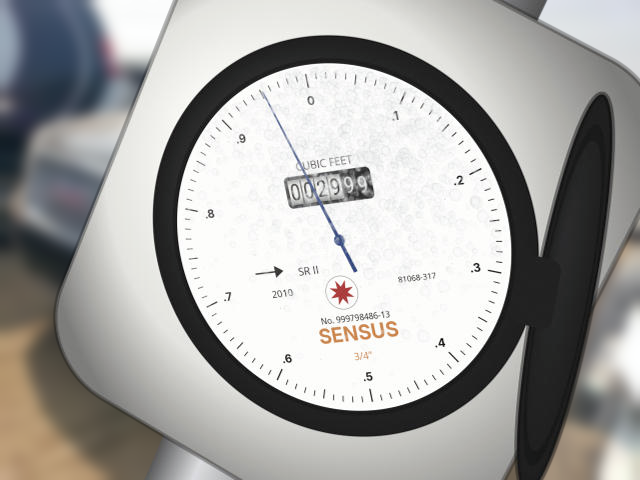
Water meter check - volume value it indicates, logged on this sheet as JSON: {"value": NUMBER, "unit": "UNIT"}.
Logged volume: {"value": 2998.95, "unit": "ft³"}
